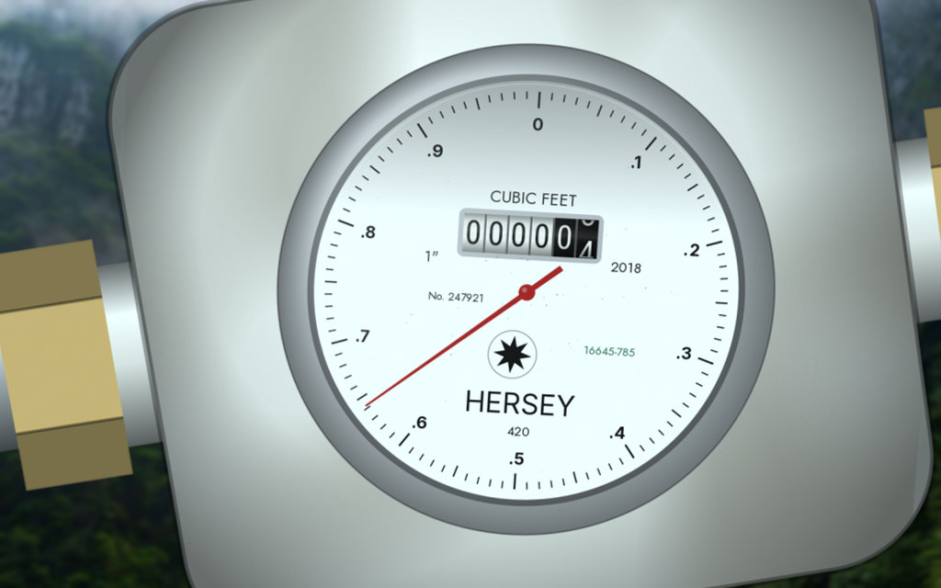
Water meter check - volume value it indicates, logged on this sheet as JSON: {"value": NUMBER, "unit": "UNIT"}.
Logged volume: {"value": 3.64, "unit": "ft³"}
